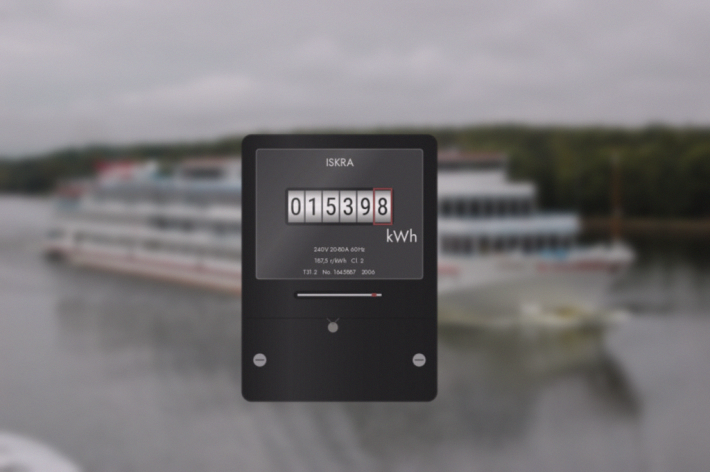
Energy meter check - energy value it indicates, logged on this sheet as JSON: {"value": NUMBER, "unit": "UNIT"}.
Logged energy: {"value": 1539.8, "unit": "kWh"}
